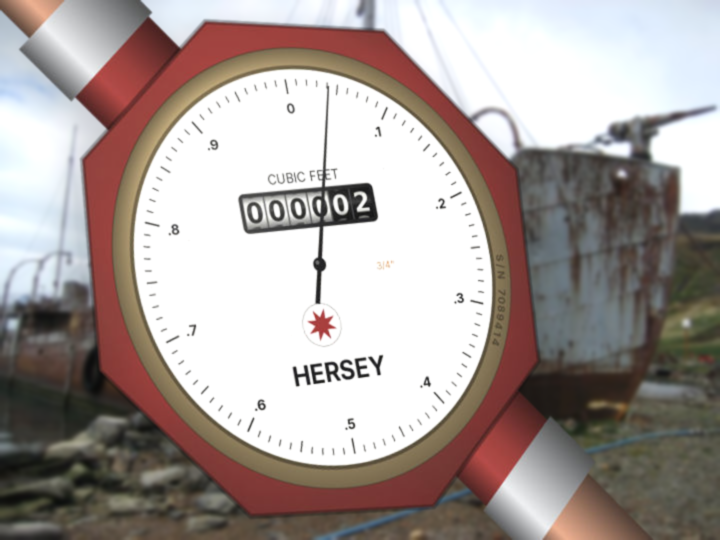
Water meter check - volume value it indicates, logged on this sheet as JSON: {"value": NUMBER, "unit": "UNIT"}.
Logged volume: {"value": 2.04, "unit": "ft³"}
